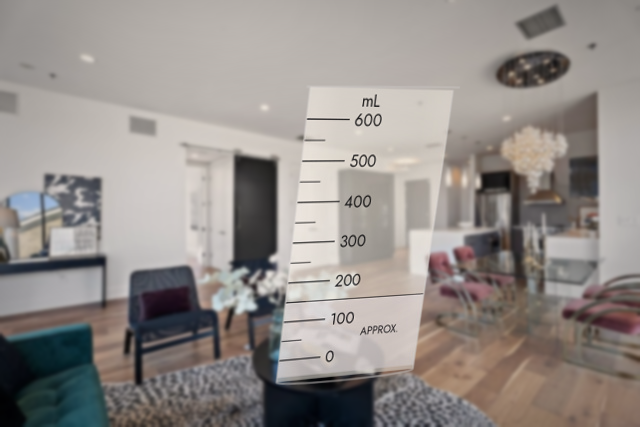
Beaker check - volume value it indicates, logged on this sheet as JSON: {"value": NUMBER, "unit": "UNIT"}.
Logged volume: {"value": 150, "unit": "mL"}
